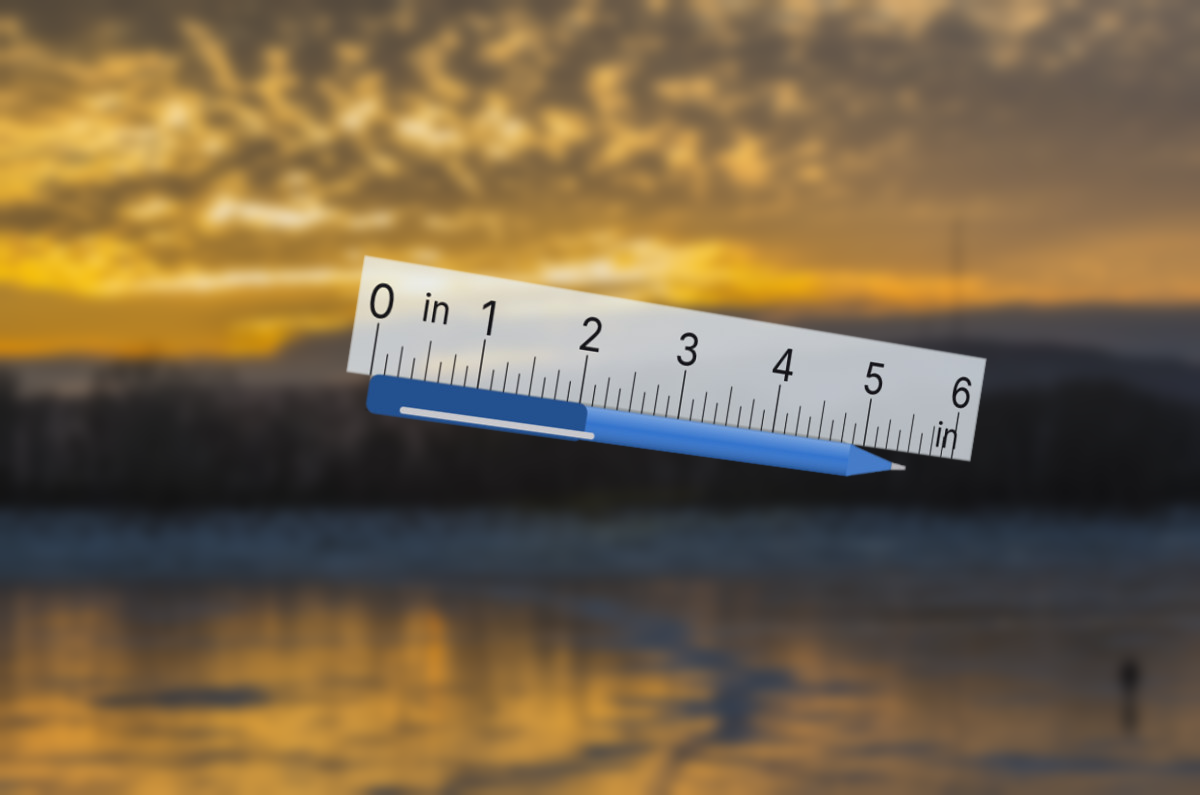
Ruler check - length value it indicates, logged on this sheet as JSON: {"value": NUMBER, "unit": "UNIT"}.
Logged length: {"value": 5.5, "unit": "in"}
